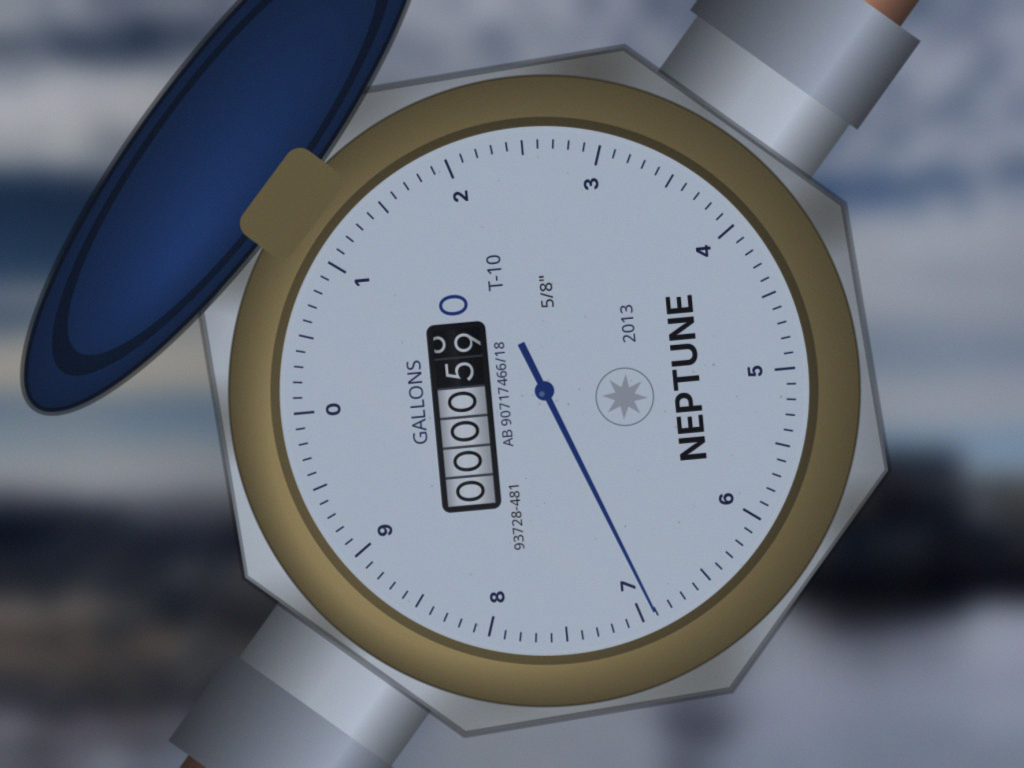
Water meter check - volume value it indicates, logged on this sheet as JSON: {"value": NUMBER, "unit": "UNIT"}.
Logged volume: {"value": 586.9, "unit": "gal"}
